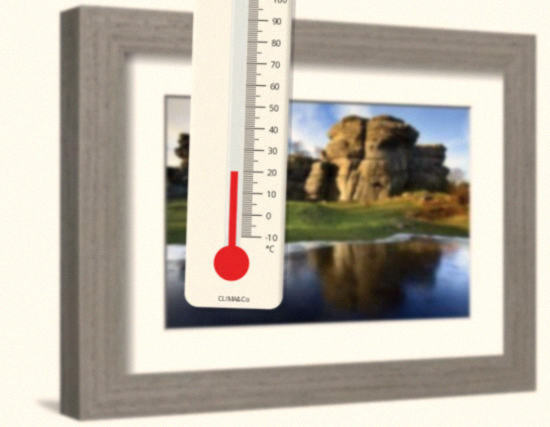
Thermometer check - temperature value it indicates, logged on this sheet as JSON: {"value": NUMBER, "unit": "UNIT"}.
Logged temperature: {"value": 20, "unit": "°C"}
